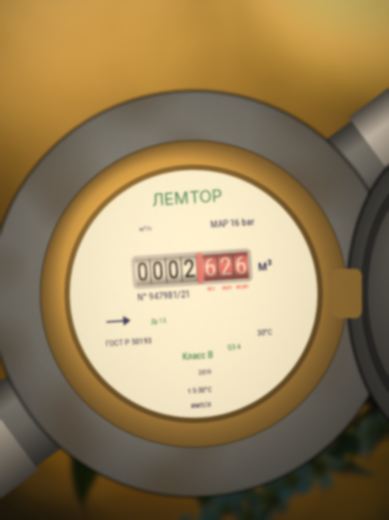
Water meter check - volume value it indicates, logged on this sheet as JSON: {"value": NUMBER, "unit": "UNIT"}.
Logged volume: {"value": 2.626, "unit": "m³"}
